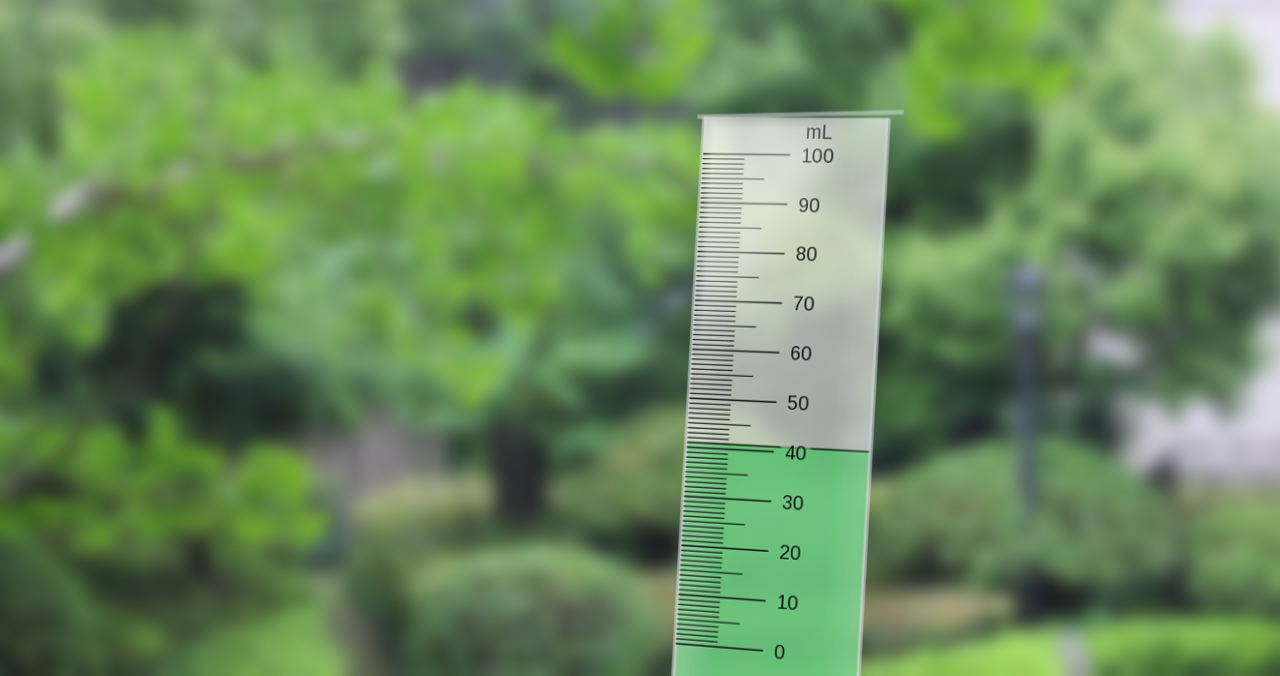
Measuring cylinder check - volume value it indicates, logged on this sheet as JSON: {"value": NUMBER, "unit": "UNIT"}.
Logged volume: {"value": 41, "unit": "mL"}
